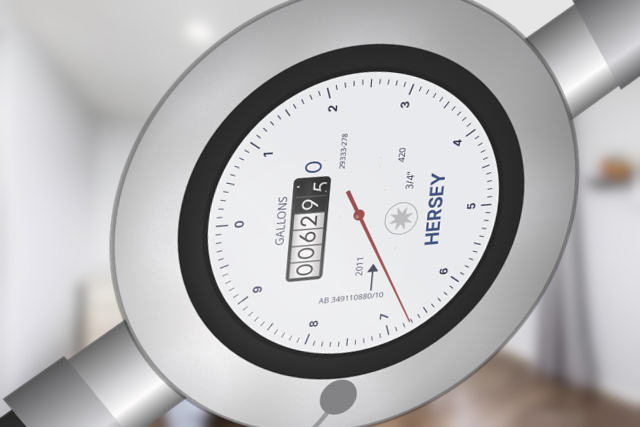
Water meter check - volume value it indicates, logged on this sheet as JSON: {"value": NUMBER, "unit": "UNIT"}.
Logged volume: {"value": 62946.7, "unit": "gal"}
